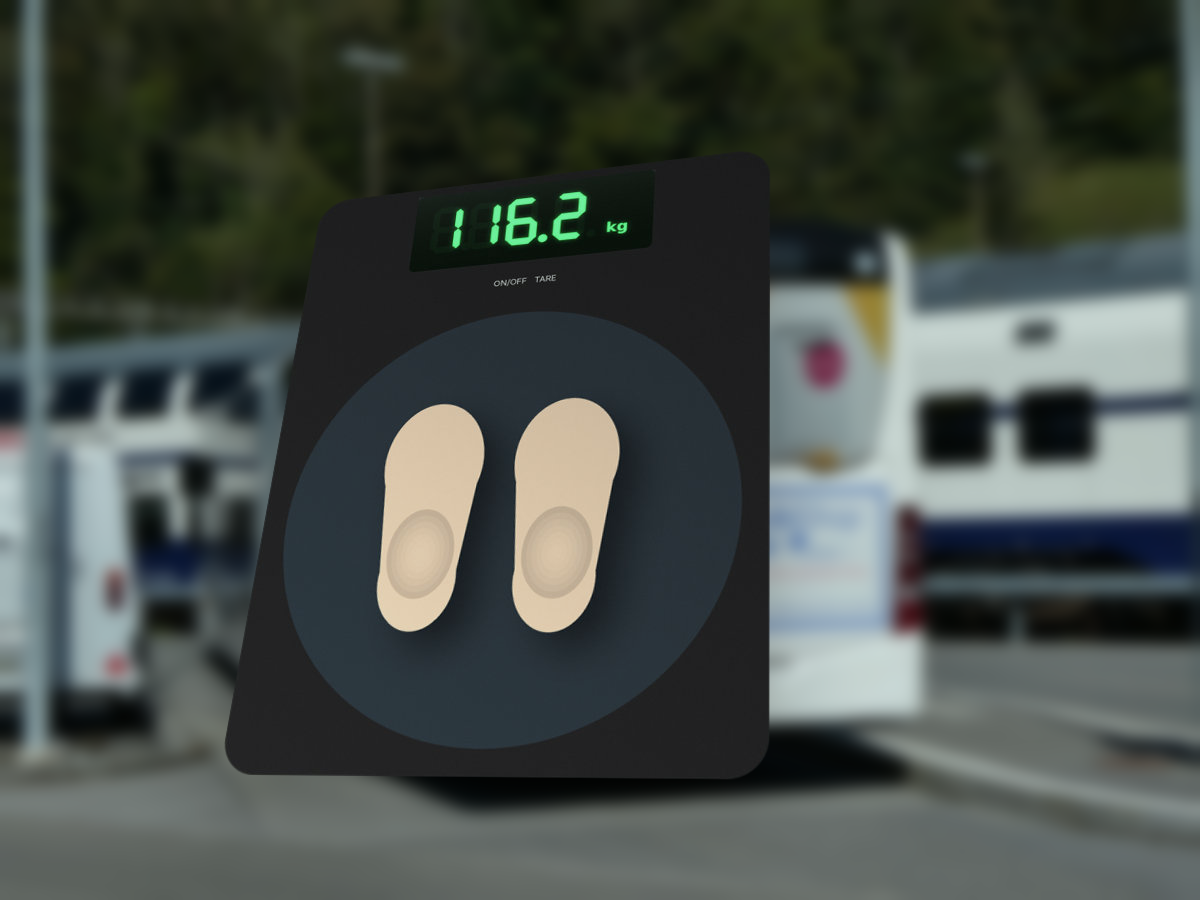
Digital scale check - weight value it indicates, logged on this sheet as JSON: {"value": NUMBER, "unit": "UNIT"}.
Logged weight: {"value": 116.2, "unit": "kg"}
